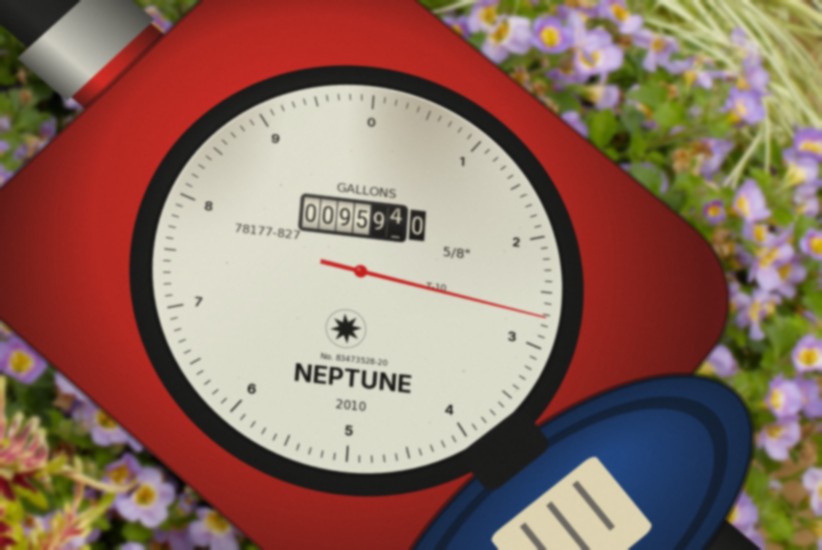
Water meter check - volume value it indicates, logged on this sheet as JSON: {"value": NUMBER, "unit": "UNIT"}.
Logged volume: {"value": 95942.7, "unit": "gal"}
